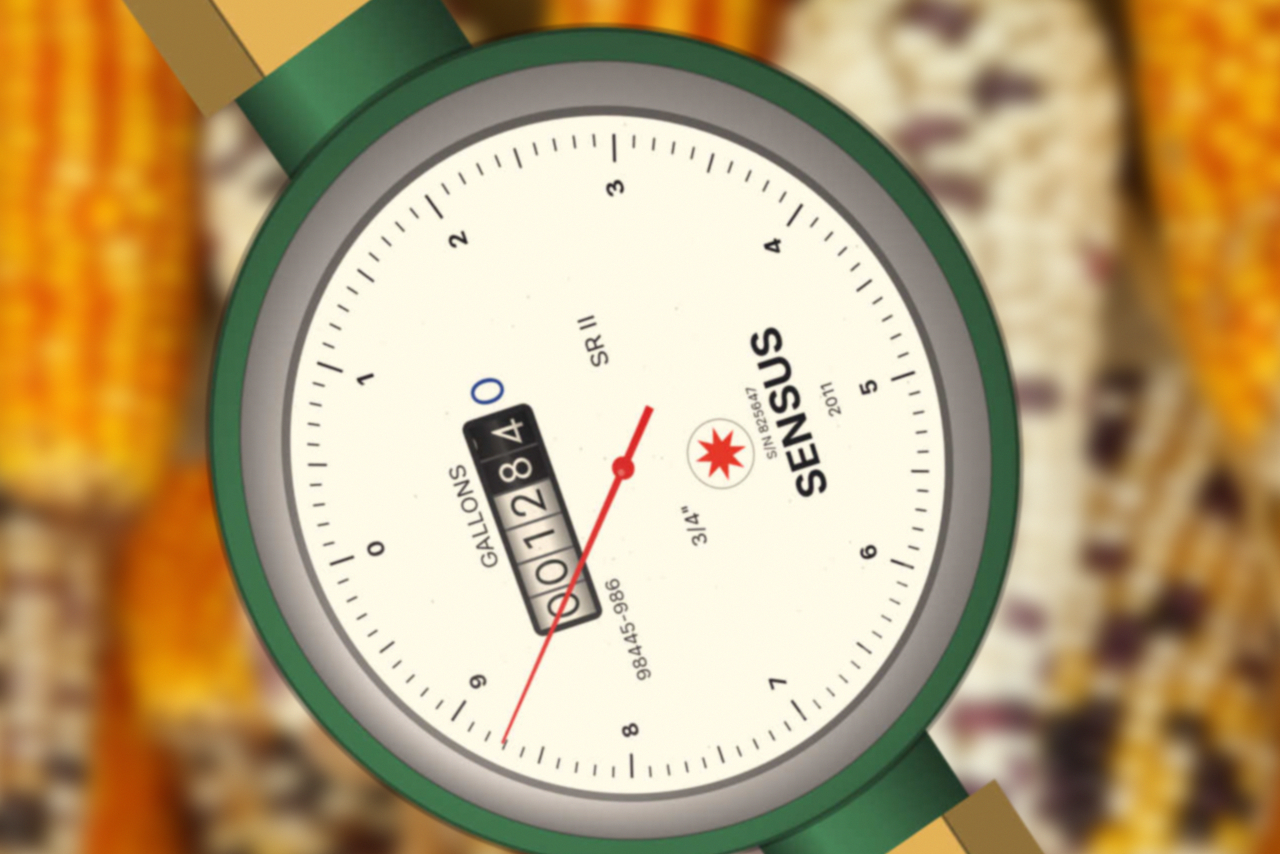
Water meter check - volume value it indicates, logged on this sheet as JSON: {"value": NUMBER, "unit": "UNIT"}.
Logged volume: {"value": 12838.7, "unit": "gal"}
